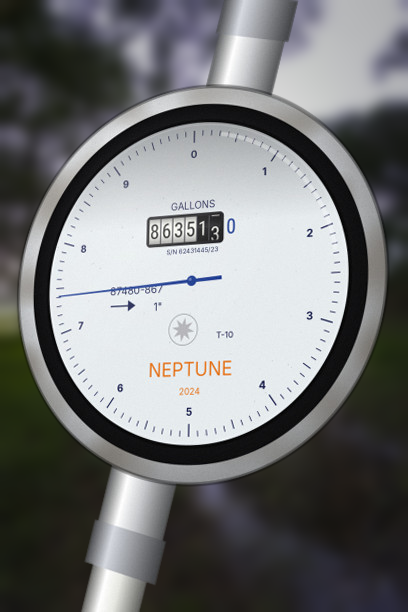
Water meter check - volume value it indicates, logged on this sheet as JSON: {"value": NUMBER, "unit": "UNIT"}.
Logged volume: {"value": 8635127.4, "unit": "gal"}
